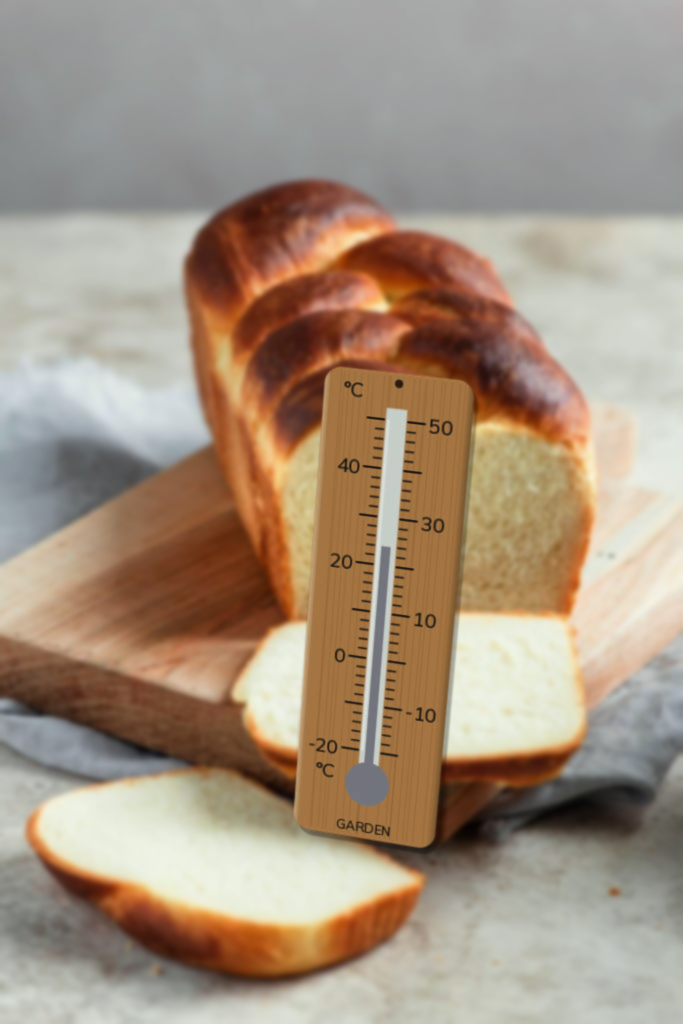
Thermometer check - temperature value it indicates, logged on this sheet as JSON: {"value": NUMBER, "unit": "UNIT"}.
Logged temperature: {"value": 24, "unit": "°C"}
